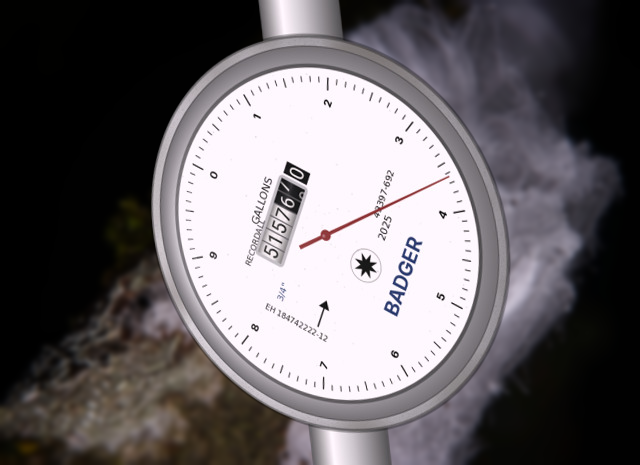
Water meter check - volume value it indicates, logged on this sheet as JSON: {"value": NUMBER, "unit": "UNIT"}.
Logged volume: {"value": 5157673.6, "unit": "gal"}
